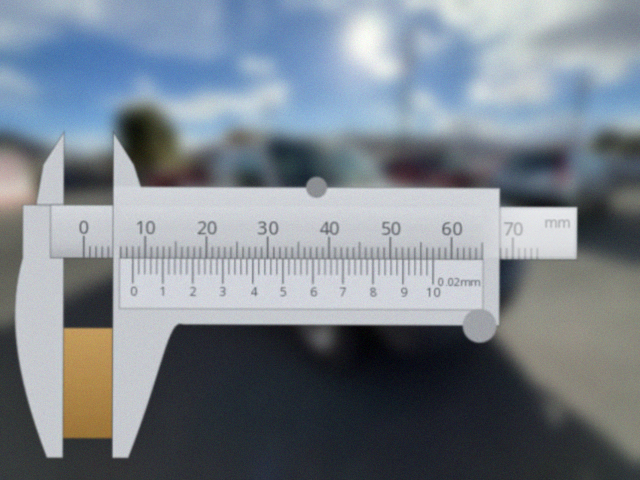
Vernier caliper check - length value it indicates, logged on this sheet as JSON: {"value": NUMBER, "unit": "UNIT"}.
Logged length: {"value": 8.0, "unit": "mm"}
